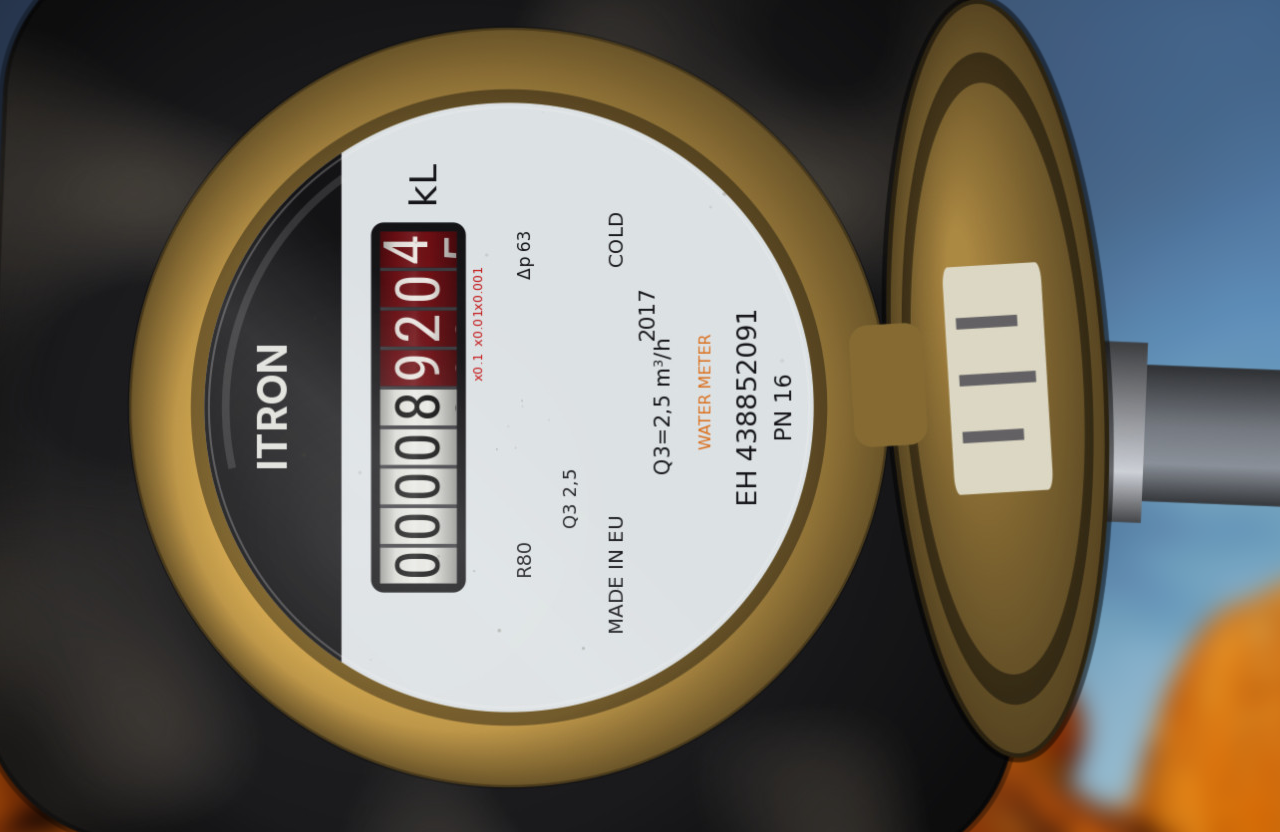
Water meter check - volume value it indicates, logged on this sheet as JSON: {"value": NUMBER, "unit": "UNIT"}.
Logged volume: {"value": 8.9204, "unit": "kL"}
